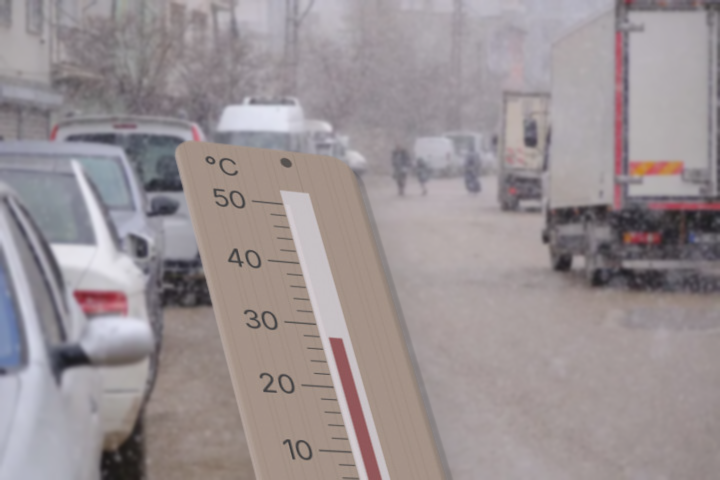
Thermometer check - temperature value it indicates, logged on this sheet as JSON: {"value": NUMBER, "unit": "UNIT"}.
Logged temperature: {"value": 28, "unit": "°C"}
